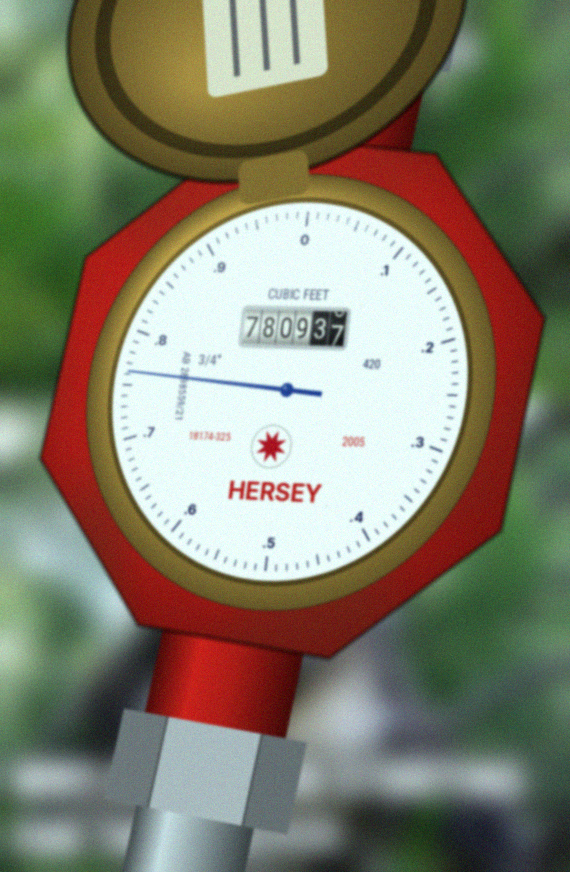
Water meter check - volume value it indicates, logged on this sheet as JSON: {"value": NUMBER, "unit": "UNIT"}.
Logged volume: {"value": 780936.76, "unit": "ft³"}
